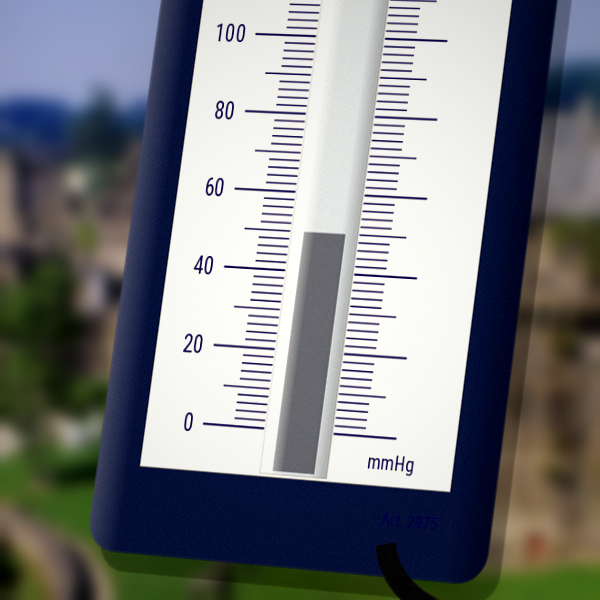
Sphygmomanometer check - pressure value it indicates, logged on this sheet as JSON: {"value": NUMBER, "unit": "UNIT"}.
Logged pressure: {"value": 50, "unit": "mmHg"}
